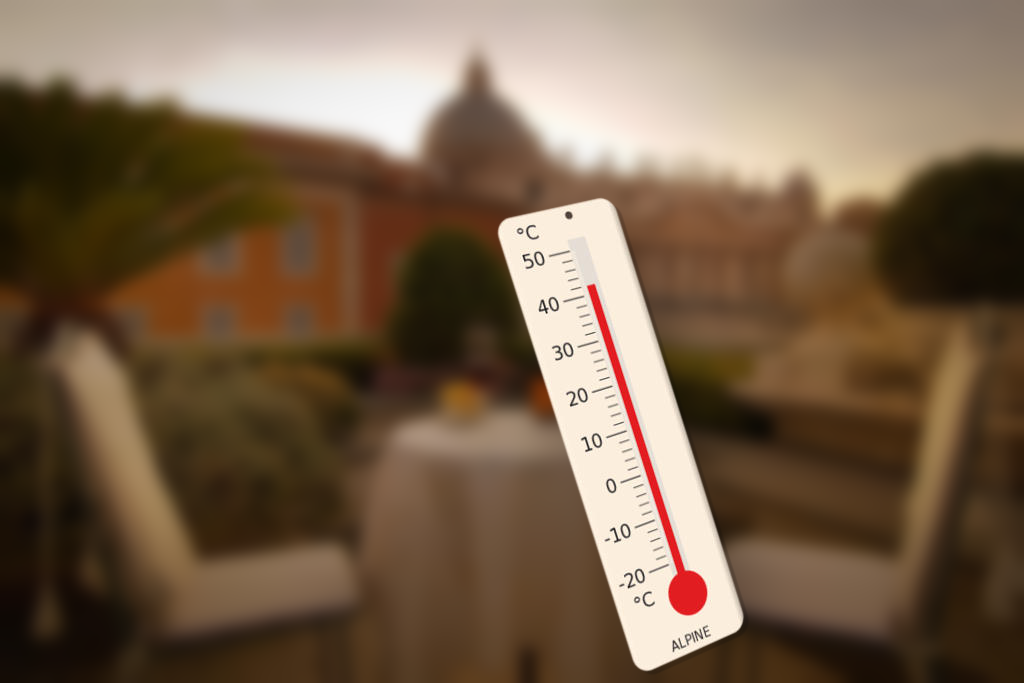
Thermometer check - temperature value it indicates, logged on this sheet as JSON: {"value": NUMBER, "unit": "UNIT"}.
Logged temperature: {"value": 42, "unit": "°C"}
